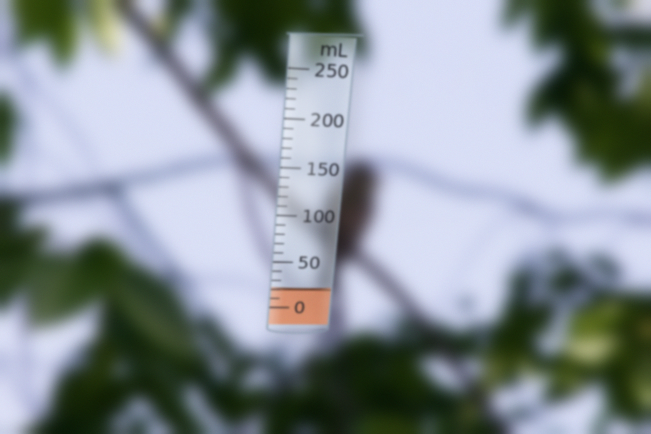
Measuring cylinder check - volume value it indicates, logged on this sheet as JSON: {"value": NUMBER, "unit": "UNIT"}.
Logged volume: {"value": 20, "unit": "mL"}
